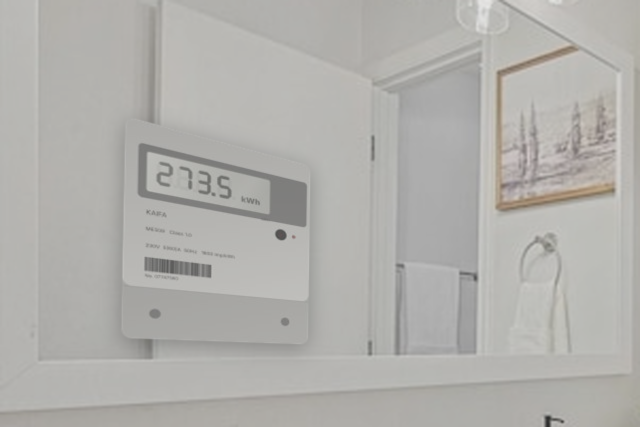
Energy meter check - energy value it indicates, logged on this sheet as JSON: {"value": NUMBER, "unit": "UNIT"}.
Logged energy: {"value": 273.5, "unit": "kWh"}
